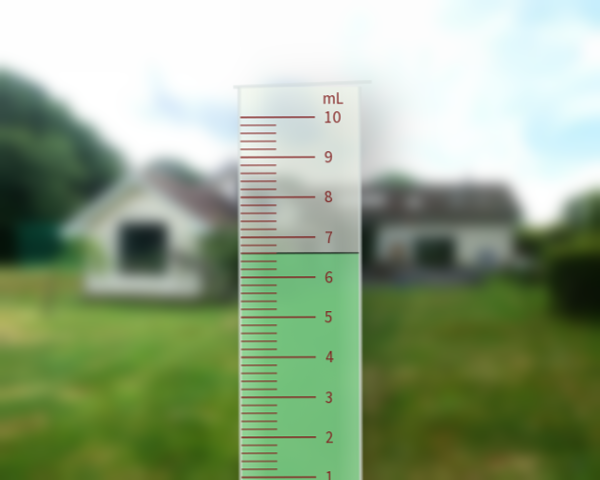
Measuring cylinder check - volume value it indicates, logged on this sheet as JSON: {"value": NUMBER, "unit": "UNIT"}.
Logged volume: {"value": 6.6, "unit": "mL"}
